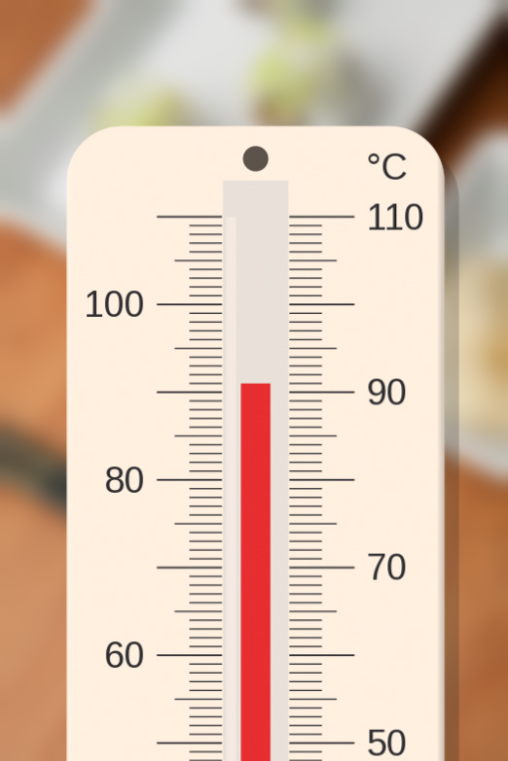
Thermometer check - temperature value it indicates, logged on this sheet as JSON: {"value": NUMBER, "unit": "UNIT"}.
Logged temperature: {"value": 91, "unit": "°C"}
